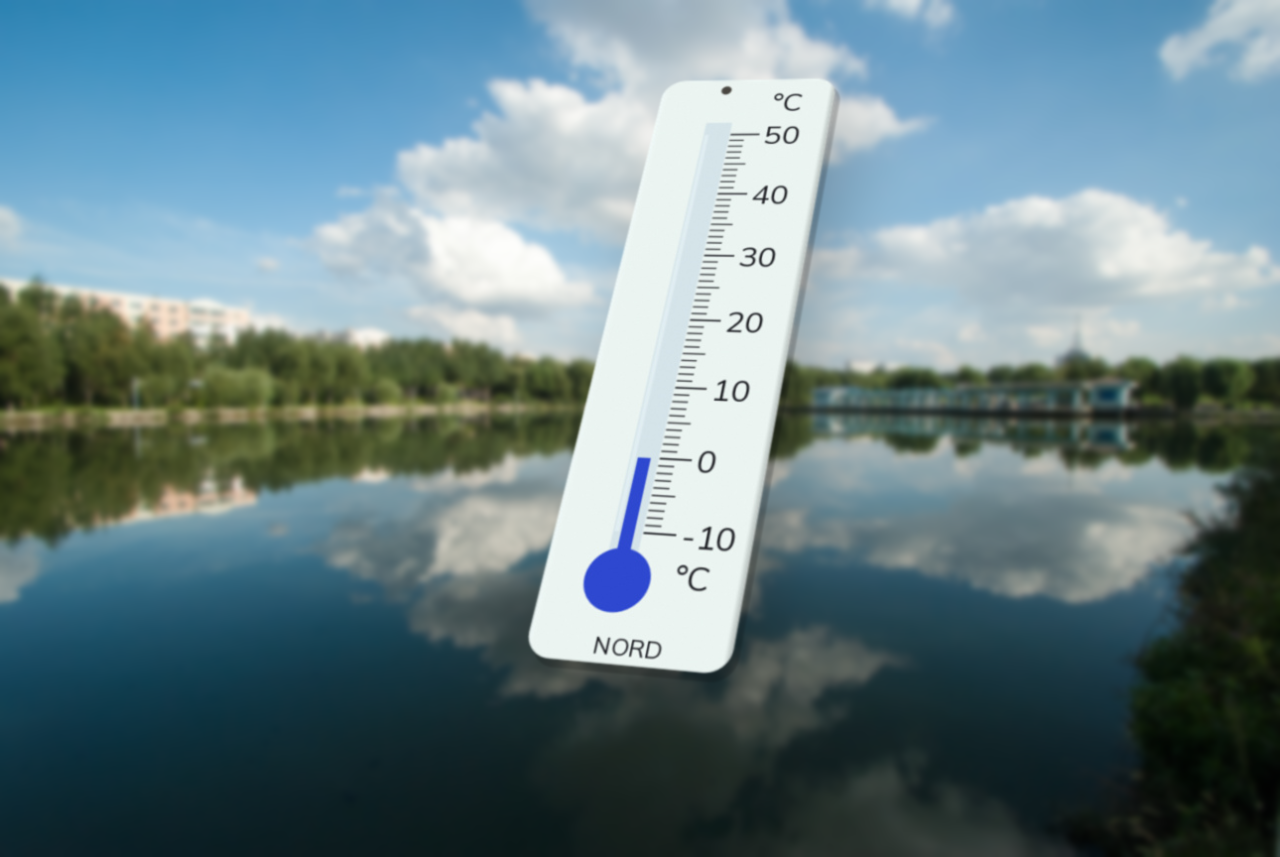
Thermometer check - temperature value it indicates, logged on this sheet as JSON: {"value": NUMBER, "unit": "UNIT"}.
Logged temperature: {"value": 0, "unit": "°C"}
